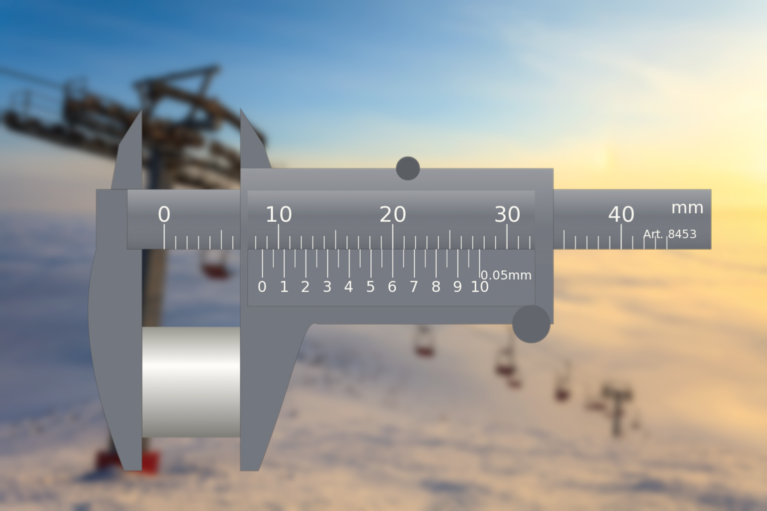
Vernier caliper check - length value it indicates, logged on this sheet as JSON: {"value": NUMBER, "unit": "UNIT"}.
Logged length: {"value": 8.6, "unit": "mm"}
